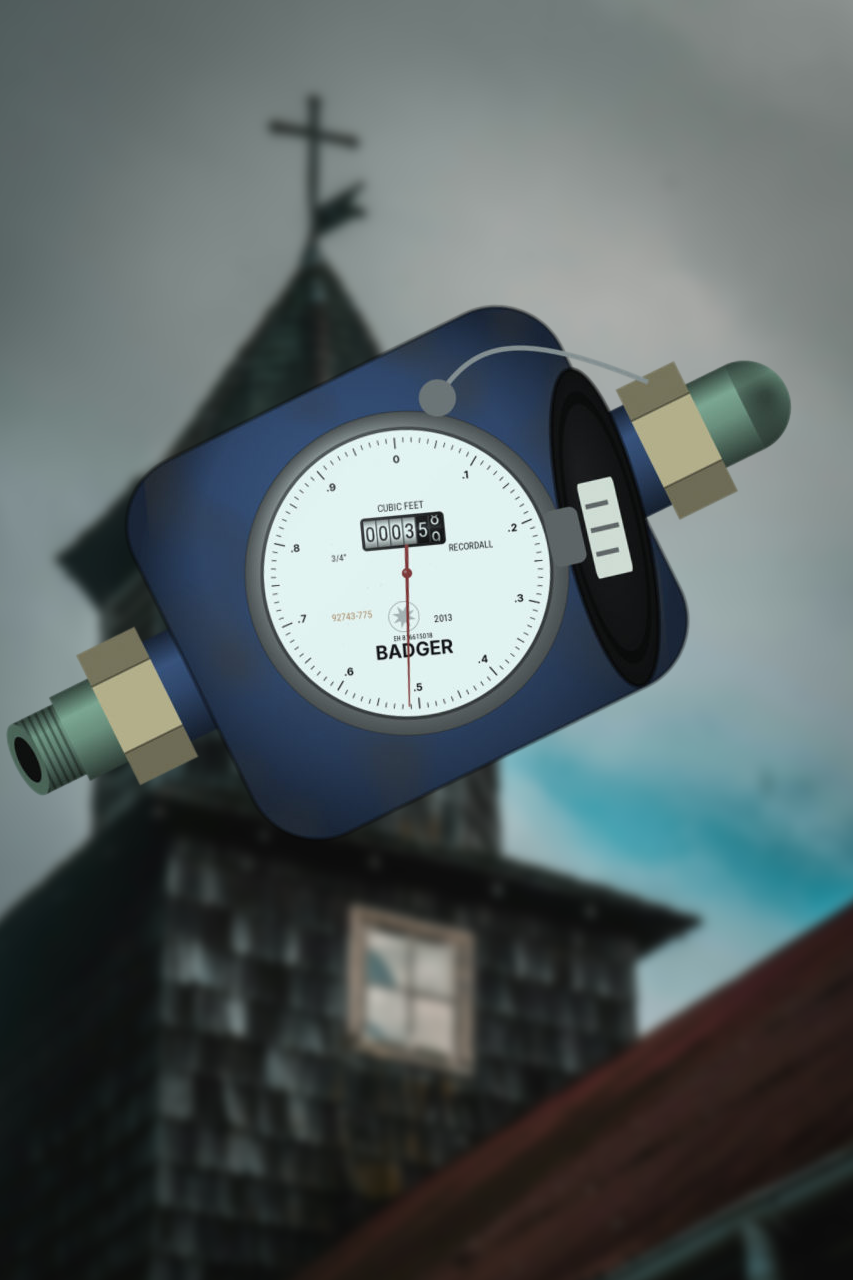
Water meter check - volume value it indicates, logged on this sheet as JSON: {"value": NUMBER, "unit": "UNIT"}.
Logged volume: {"value": 358.51, "unit": "ft³"}
